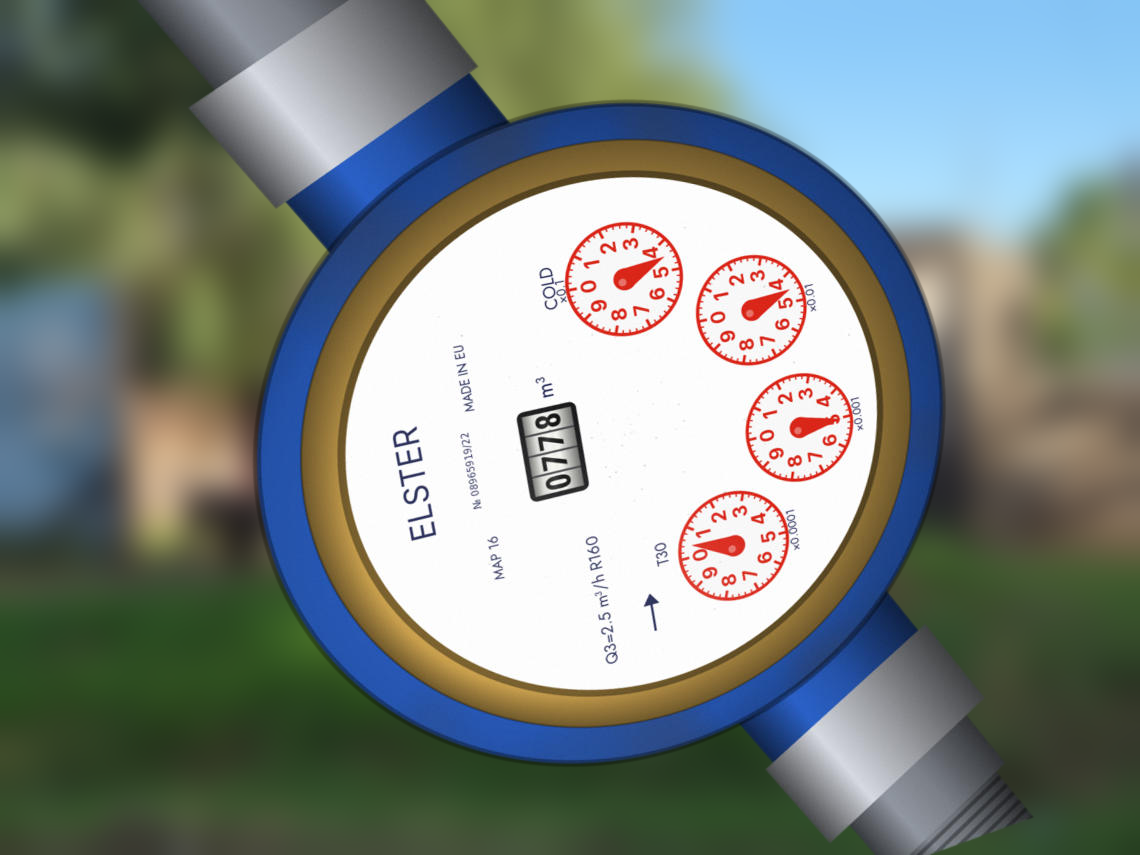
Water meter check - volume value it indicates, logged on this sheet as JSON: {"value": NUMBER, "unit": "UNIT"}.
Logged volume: {"value": 778.4450, "unit": "m³"}
